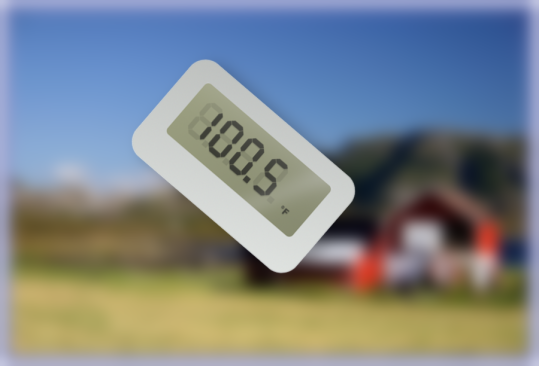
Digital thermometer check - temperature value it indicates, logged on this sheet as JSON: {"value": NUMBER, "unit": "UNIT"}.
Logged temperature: {"value": 100.5, "unit": "°F"}
